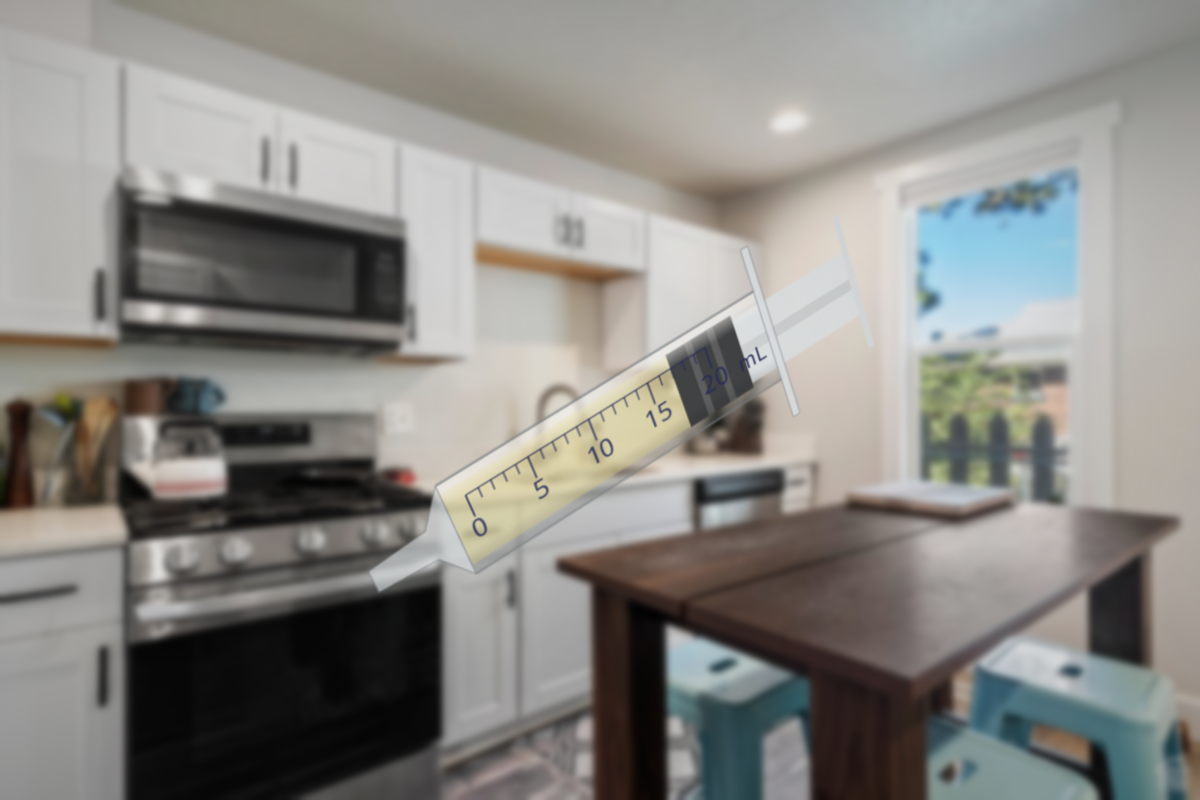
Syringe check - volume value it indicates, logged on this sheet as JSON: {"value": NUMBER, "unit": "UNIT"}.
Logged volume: {"value": 17, "unit": "mL"}
